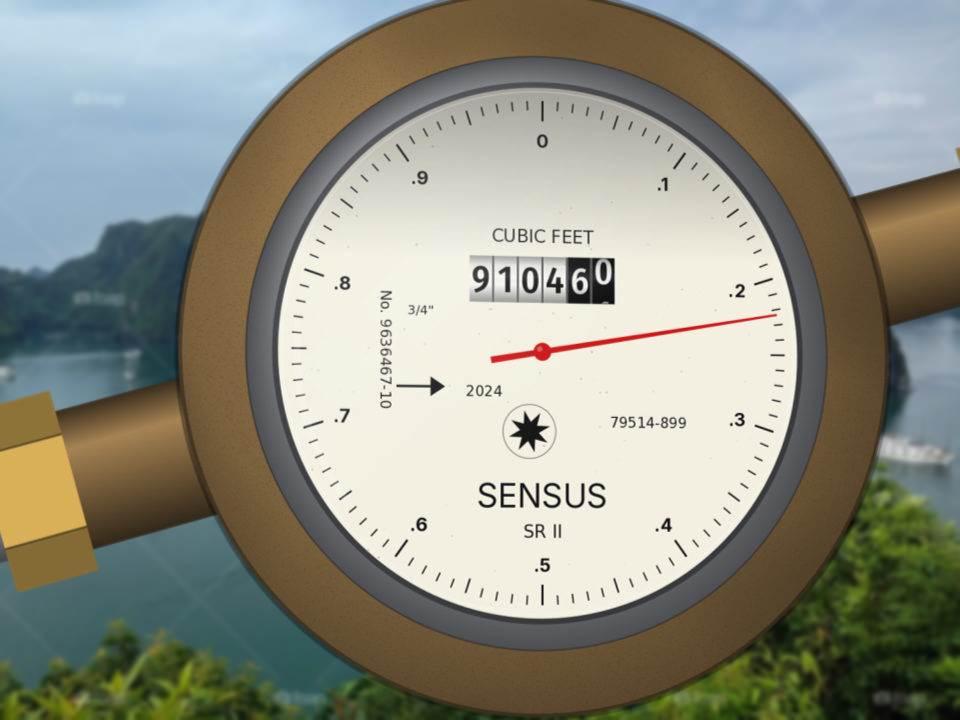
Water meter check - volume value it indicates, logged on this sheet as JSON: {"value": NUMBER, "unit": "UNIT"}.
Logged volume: {"value": 910460.22, "unit": "ft³"}
